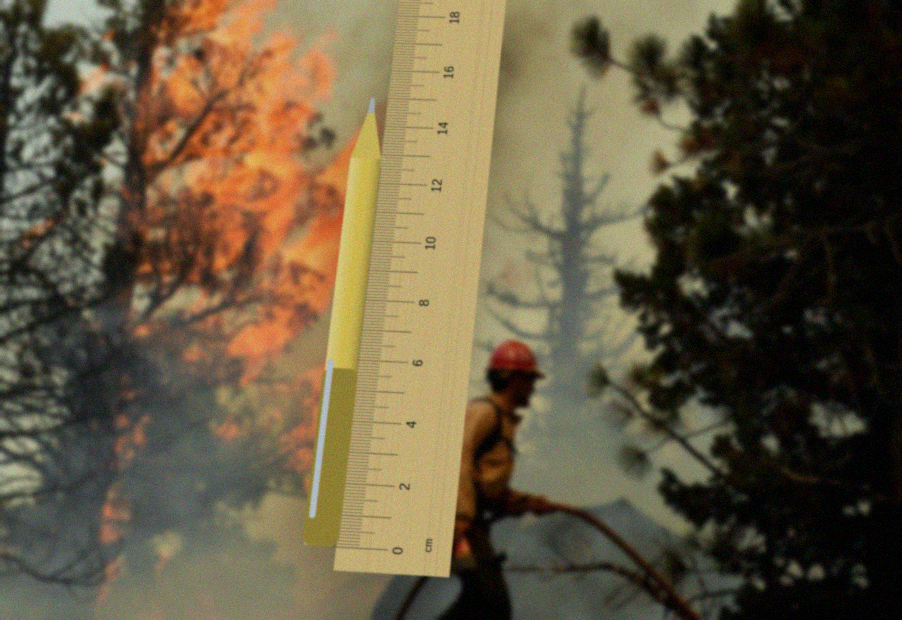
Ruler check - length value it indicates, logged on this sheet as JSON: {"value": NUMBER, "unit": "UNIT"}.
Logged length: {"value": 15, "unit": "cm"}
